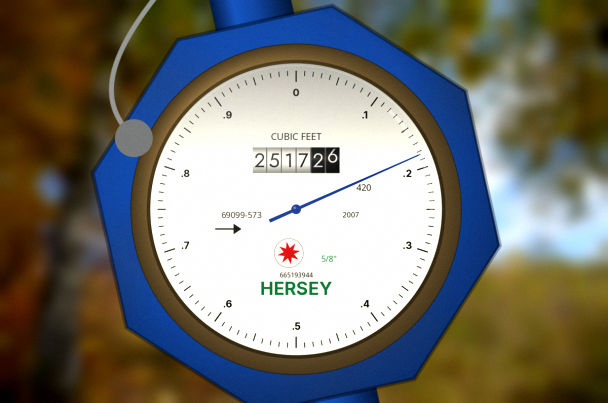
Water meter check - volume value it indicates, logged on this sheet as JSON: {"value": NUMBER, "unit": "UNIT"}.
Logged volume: {"value": 251726.18, "unit": "ft³"}
